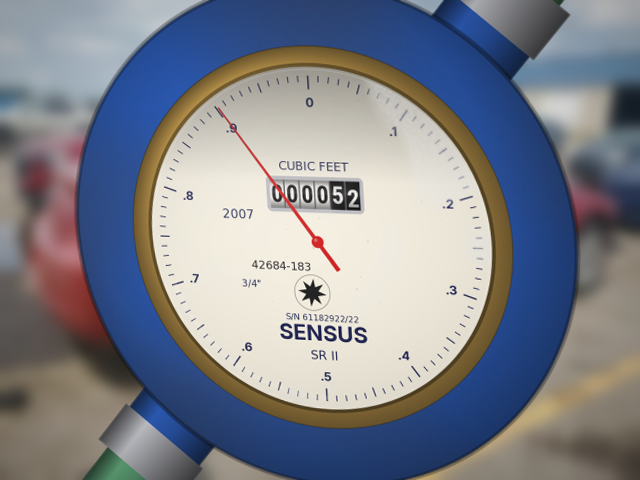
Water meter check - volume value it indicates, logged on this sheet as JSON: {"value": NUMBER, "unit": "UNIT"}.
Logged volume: {"value": 51.90, "unit": "ft³"}
